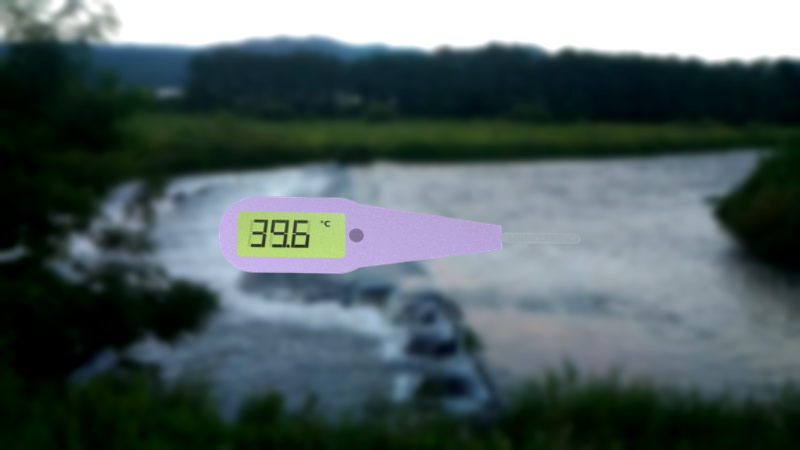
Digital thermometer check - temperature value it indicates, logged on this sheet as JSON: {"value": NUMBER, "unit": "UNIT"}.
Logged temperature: {"value": 39.6, "unit": "°C"}
